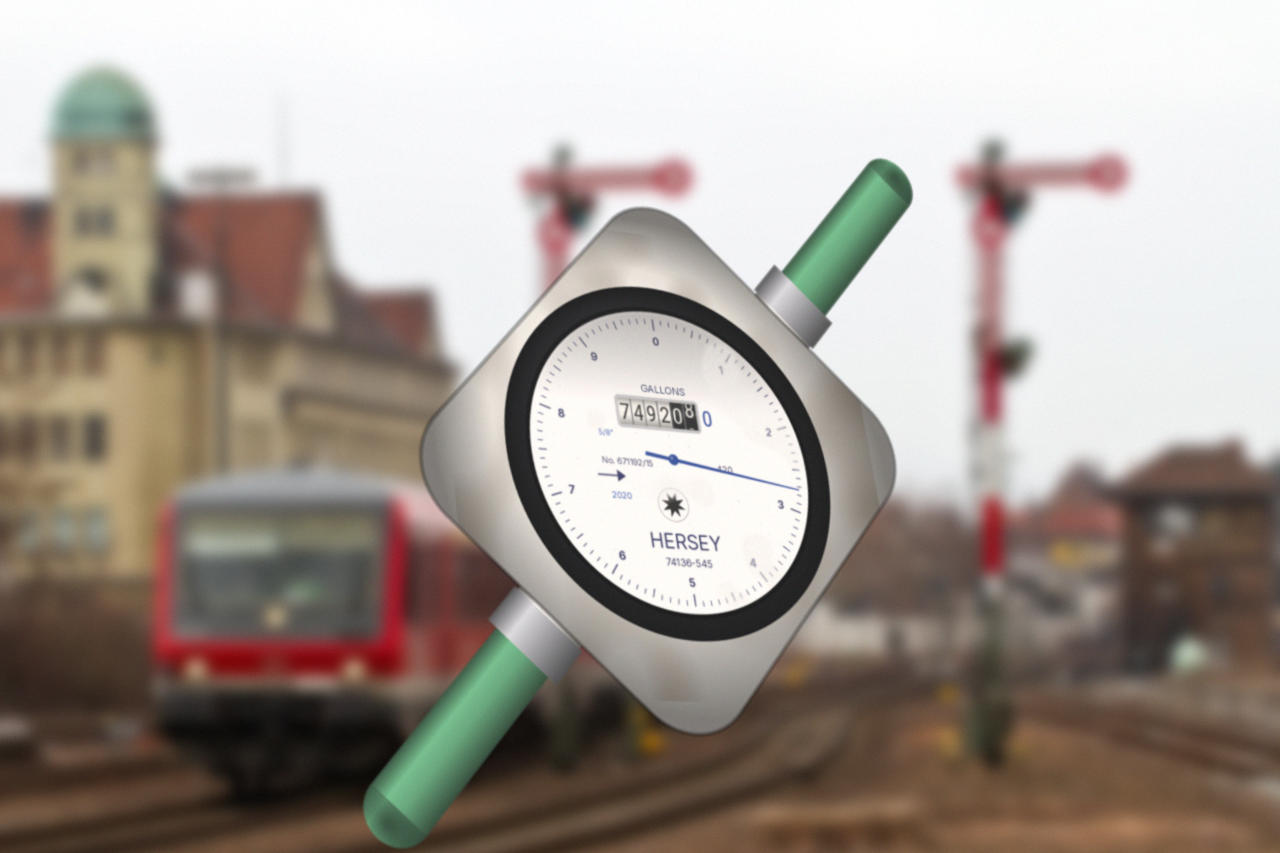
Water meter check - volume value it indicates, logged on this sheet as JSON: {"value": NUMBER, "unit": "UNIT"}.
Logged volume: {"value": 7492082.7, "unit": "gal"}
